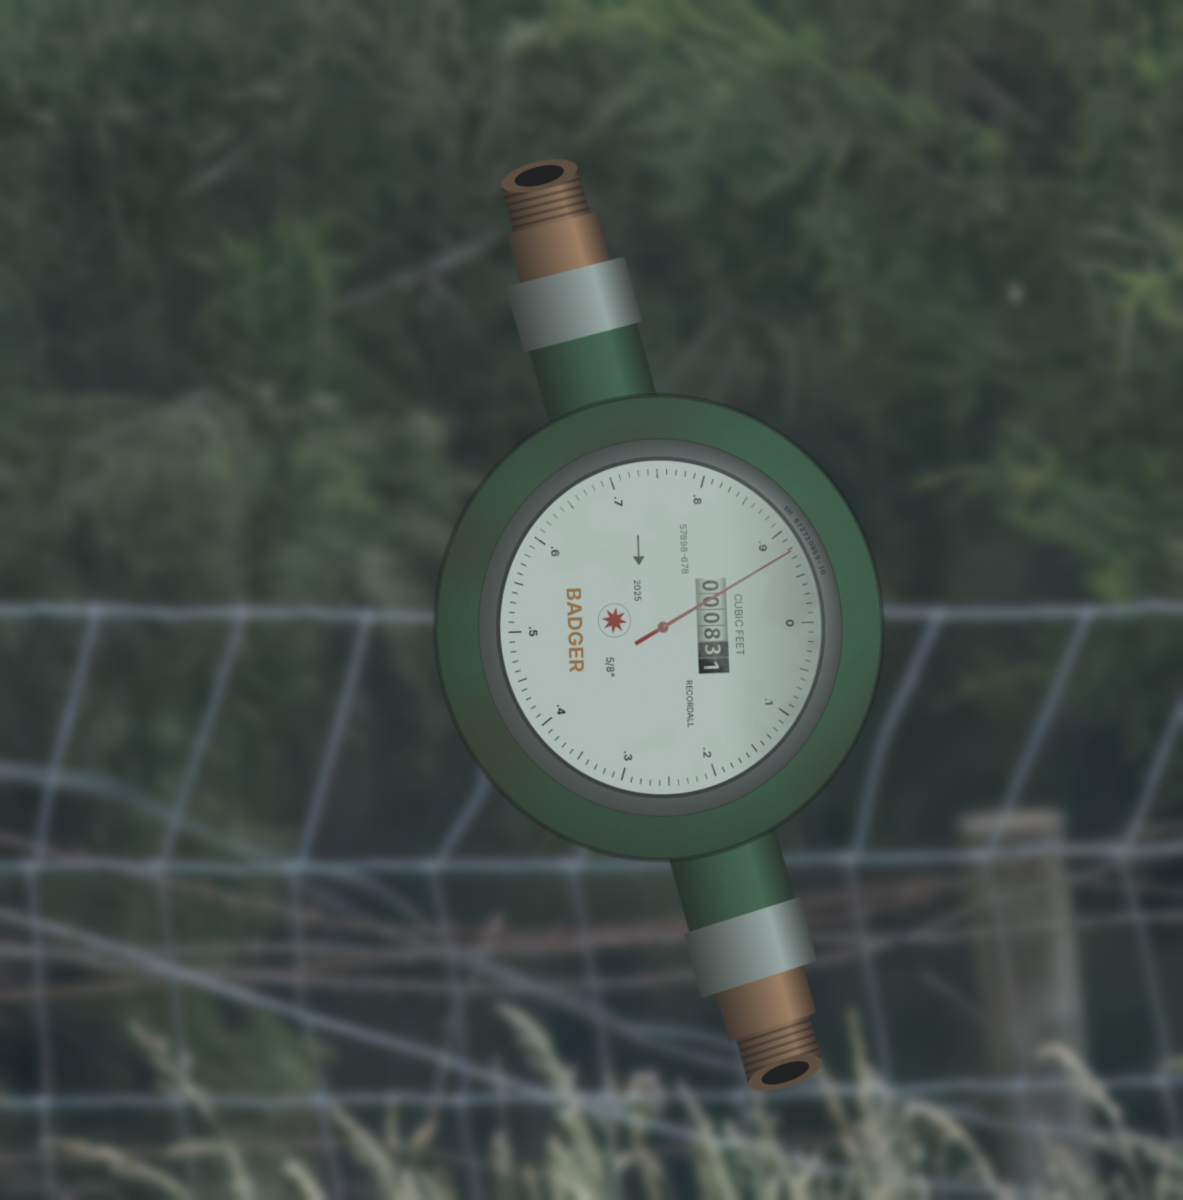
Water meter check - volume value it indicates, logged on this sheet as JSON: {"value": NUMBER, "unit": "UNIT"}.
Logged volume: {"value": 830.92, "unit": "ft³"}
